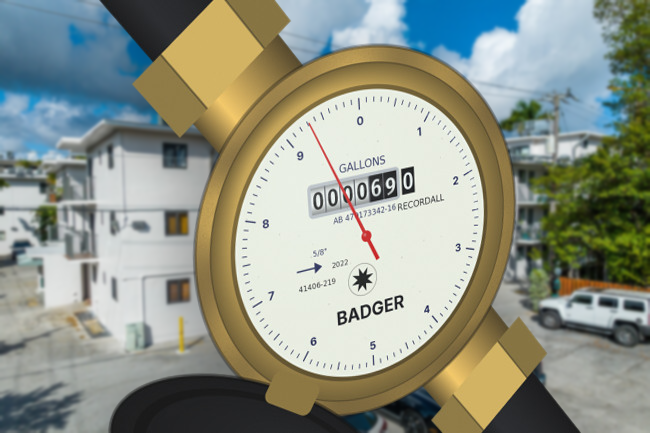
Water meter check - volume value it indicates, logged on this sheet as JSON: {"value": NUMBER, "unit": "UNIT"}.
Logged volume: {"value": 689.3, "unit": "gal"}
